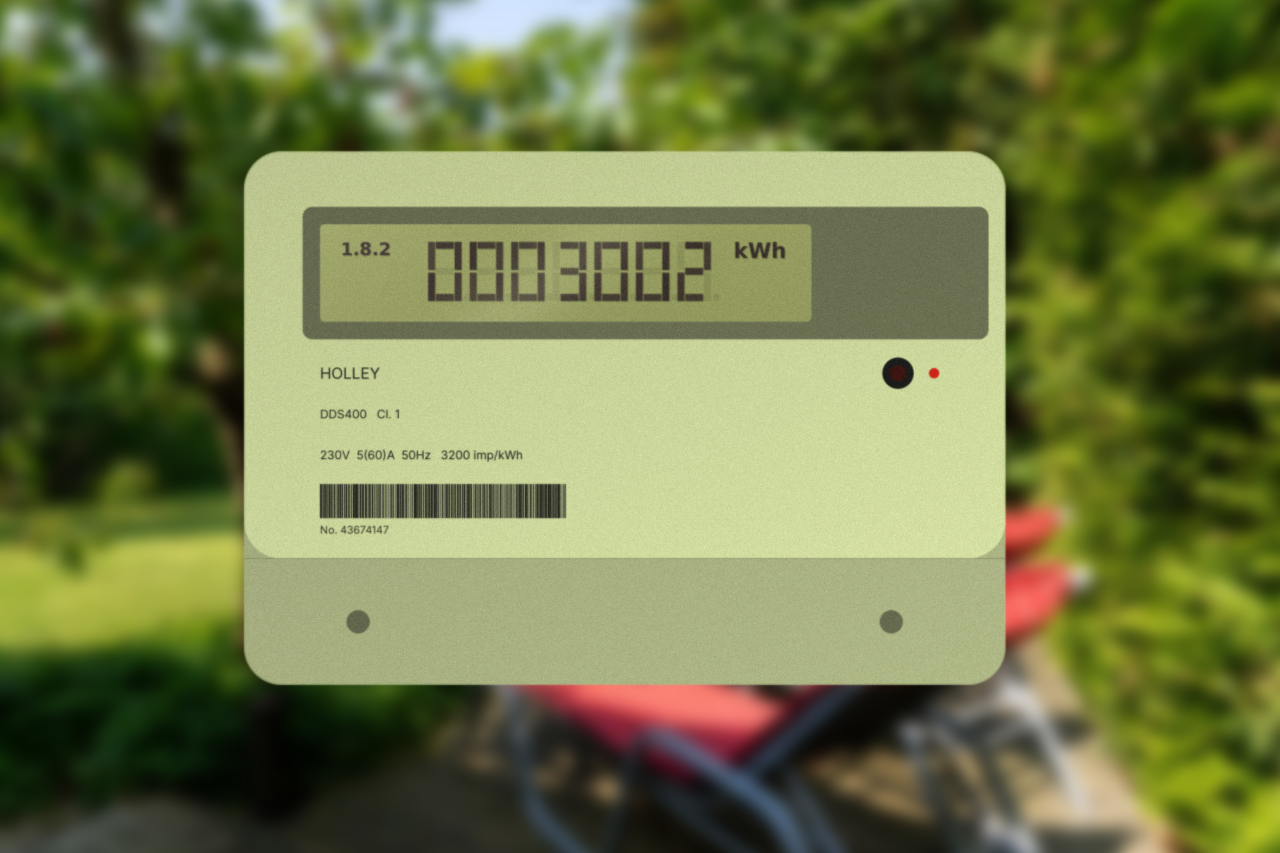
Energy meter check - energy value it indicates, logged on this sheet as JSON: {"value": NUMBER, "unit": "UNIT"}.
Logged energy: {"value": 3002, "unit": "kWh"}
